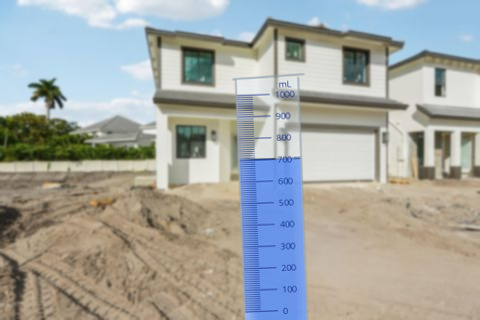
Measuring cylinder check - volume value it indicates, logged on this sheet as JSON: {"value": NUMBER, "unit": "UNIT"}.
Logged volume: {"value": 700, "unit": "mL"}
